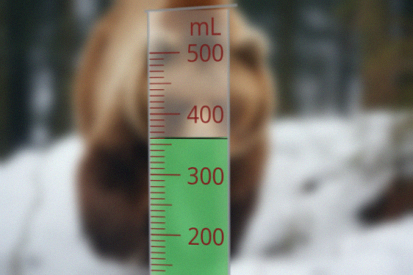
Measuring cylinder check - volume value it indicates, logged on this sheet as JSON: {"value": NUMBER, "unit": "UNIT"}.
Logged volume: {"value": 360, "unit": "mL"}
